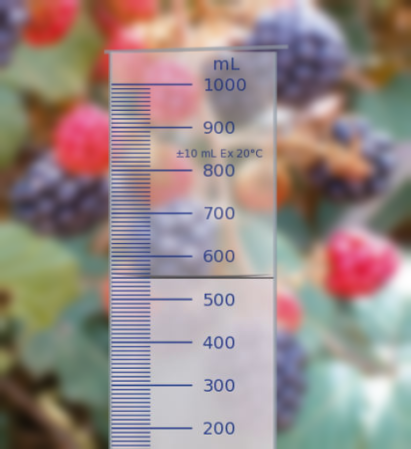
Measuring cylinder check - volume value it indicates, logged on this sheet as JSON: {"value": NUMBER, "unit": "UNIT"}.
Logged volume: {"value": 550, "unit": "mL"}
